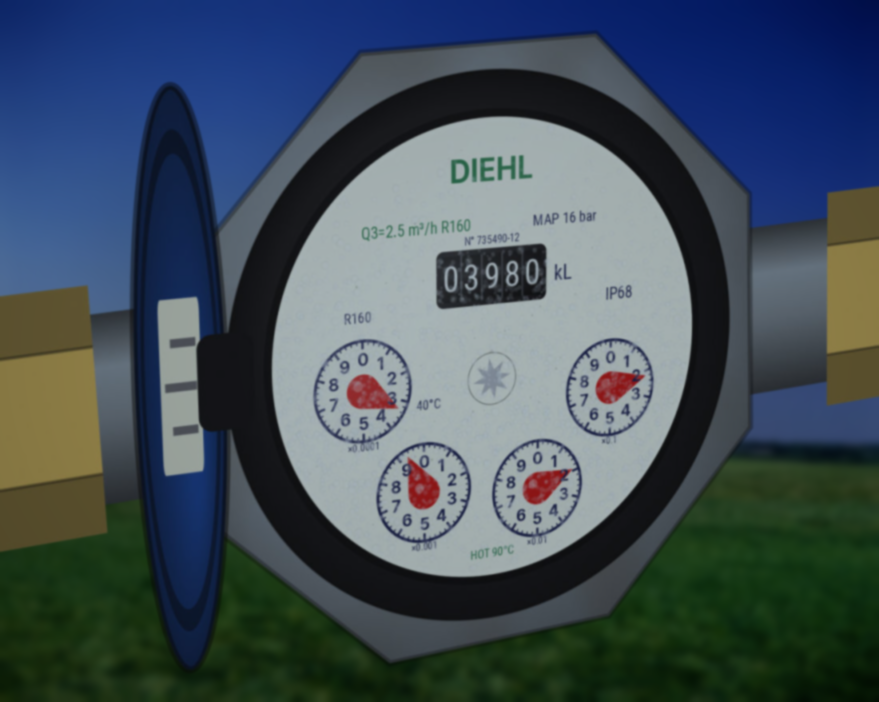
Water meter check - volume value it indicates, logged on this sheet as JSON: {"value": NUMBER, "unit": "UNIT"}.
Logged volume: {"value": 3980.2193, "unit": "kL"}
